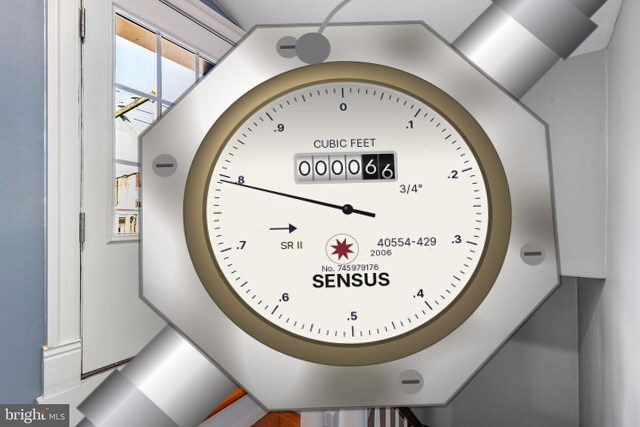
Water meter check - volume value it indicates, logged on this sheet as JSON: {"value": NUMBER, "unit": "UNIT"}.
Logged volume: {"value": 65.79, "unit": "ft³"}
